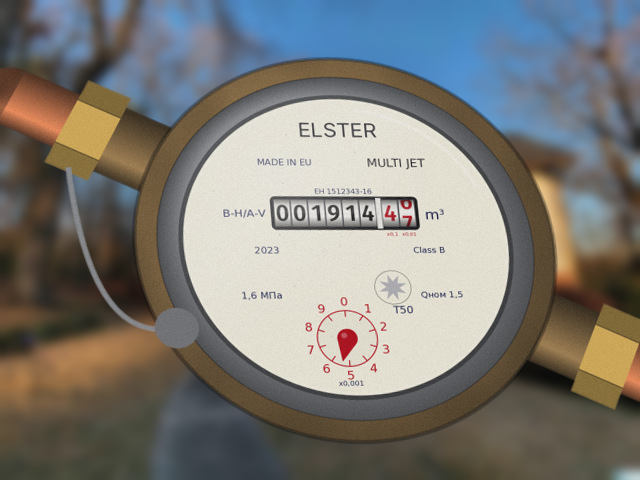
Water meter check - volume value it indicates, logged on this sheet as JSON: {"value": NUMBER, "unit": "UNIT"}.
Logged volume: {"value": 1914.465, "unit": "m³"}
